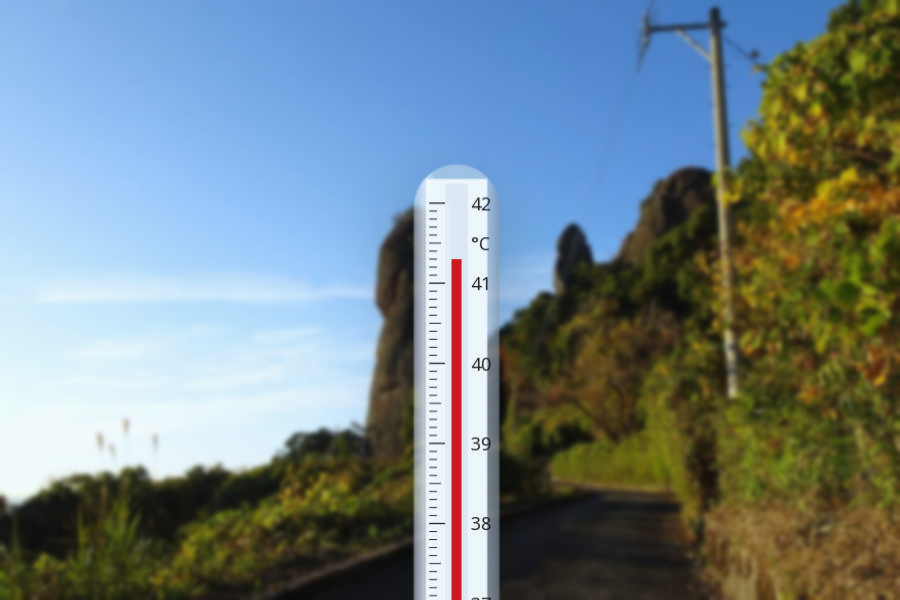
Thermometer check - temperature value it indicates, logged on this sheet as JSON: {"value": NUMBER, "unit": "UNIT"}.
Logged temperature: {"value": 41.3, "unit": "°C"}
